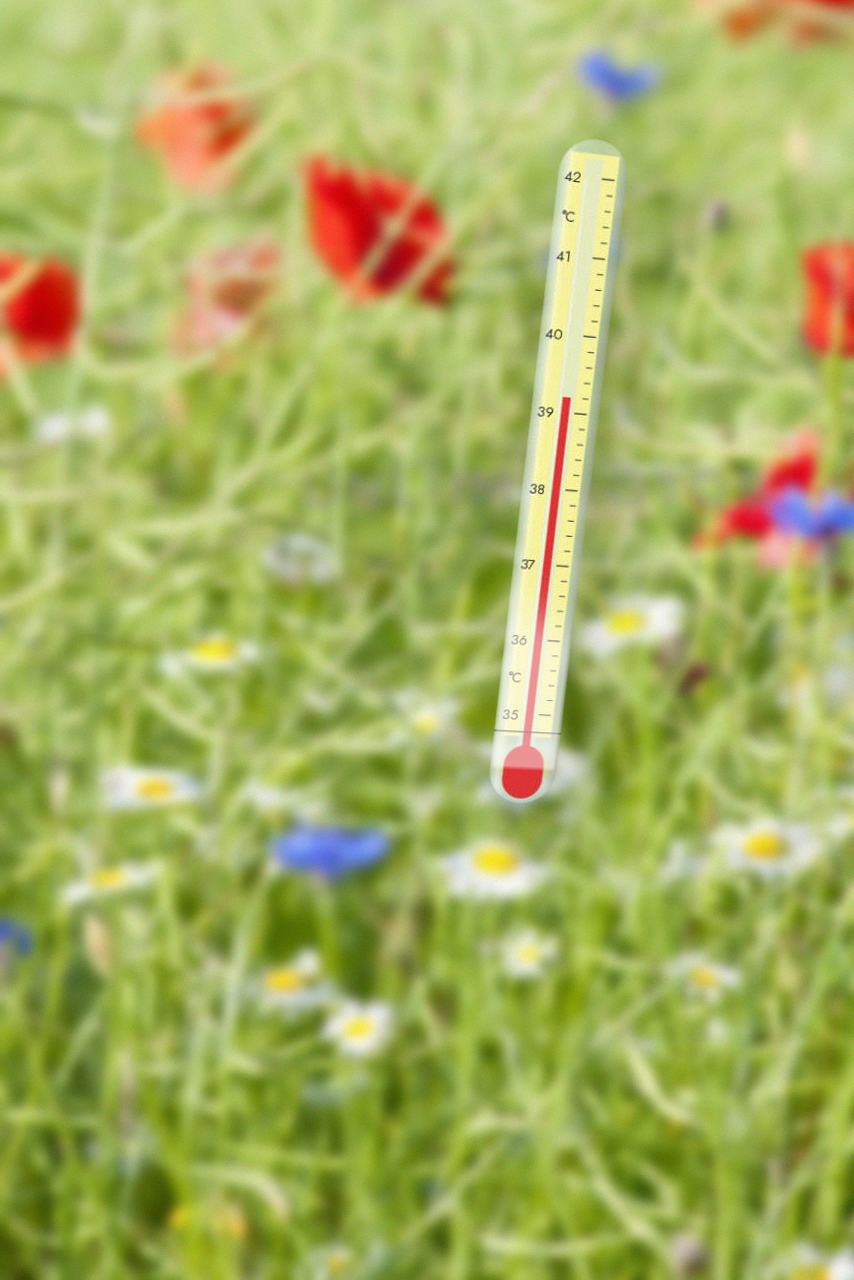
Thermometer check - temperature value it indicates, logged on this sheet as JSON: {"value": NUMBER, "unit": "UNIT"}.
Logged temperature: {"value": 39.2, "unit": "°C"}
